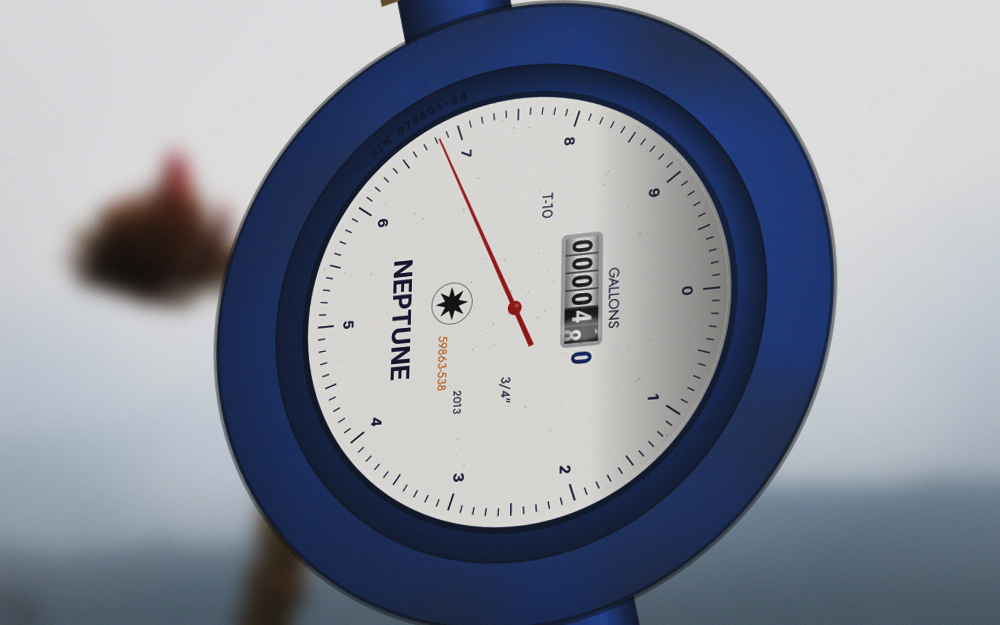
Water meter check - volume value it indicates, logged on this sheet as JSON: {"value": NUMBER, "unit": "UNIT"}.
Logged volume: {"value": 476.8, "unit": "gal"}
